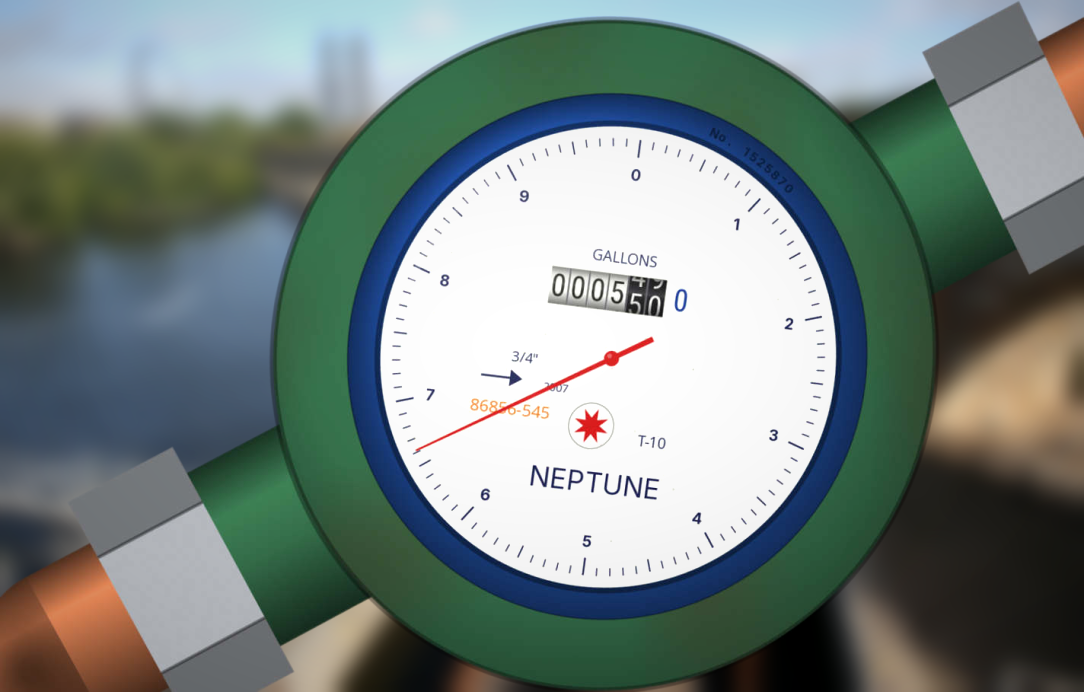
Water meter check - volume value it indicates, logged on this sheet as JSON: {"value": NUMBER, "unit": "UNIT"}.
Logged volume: {"value": 5496.6, "unit": "gal"}
